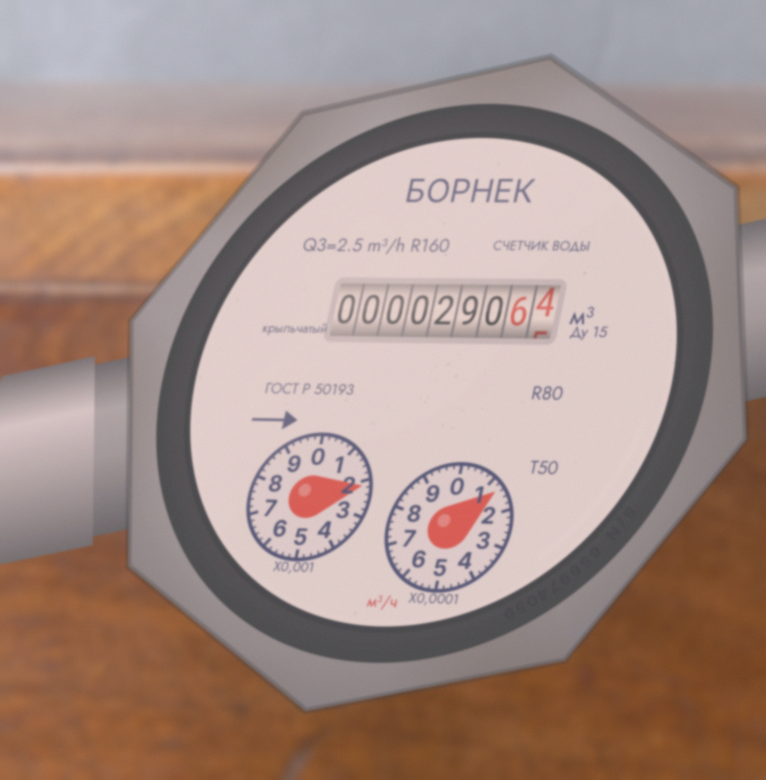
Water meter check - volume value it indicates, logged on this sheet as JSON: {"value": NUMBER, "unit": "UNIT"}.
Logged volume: {"value": 290.6421, "unit": "m³"}
